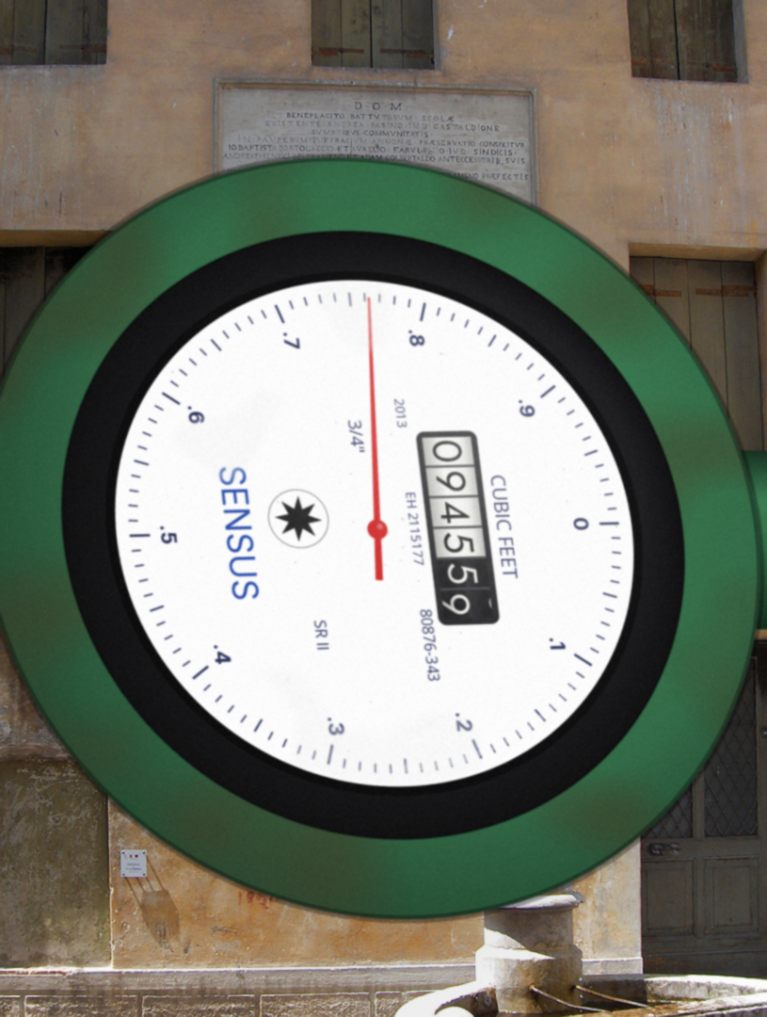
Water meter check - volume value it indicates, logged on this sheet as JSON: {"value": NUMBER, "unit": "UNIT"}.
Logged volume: {"value": 94558.76, "unit": "ft³"}
